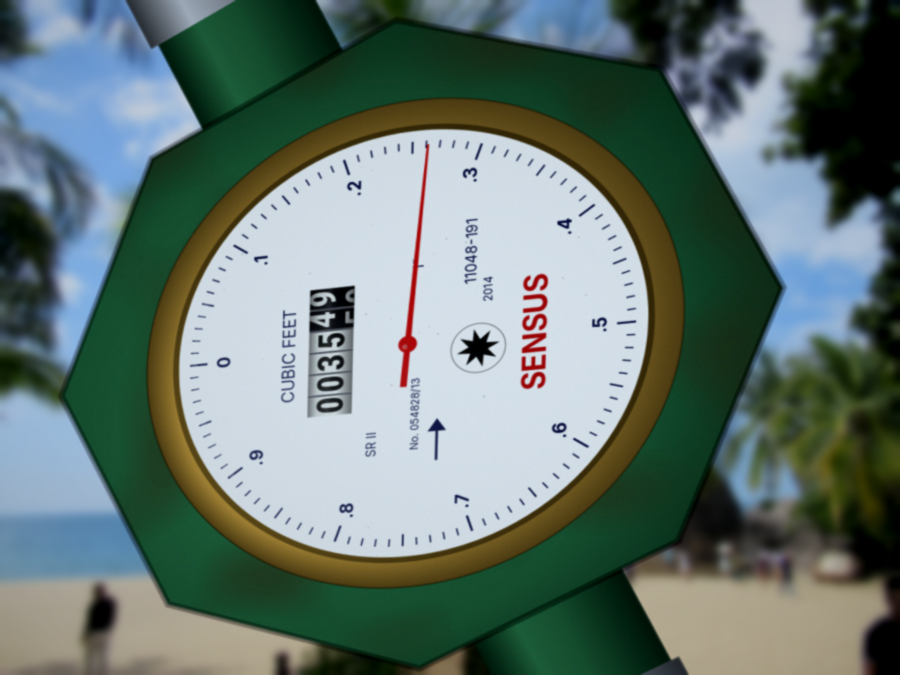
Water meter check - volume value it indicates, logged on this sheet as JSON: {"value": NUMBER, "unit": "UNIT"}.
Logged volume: {"value": 3549.26, "unit": "ft³"}
